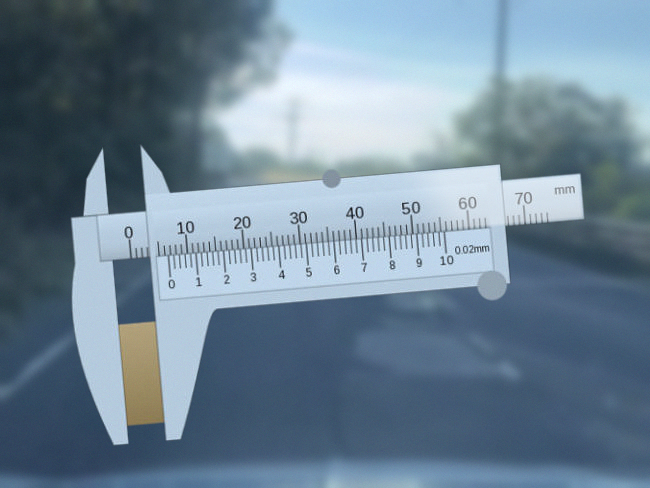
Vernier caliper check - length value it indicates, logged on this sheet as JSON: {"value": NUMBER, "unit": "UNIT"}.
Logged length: {"value": 6.6, "unit": "mm"}
